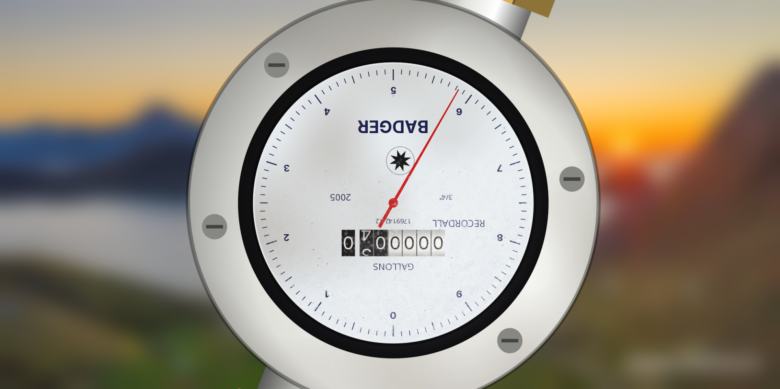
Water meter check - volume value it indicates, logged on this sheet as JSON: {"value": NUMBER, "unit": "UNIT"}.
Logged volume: {"value": 35.8, "unit": "gal"}
